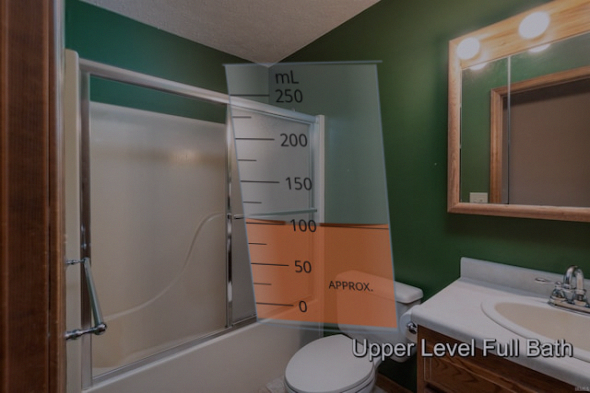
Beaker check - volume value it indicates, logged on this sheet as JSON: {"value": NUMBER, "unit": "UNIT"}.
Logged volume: {"value": 100, "unit": "mL"}
